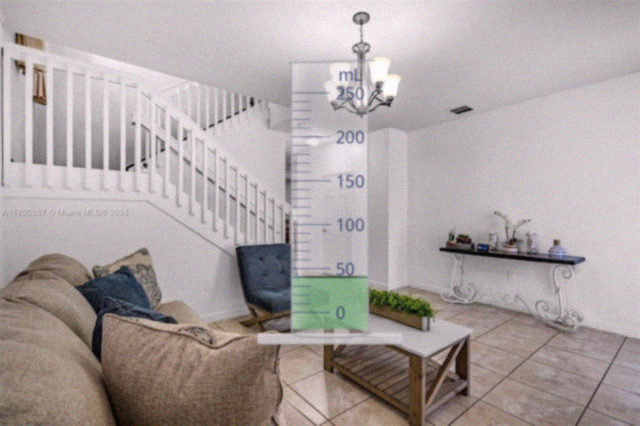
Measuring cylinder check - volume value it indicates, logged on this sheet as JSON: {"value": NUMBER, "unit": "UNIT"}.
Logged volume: {"value": 40, "unit": "mL"}
